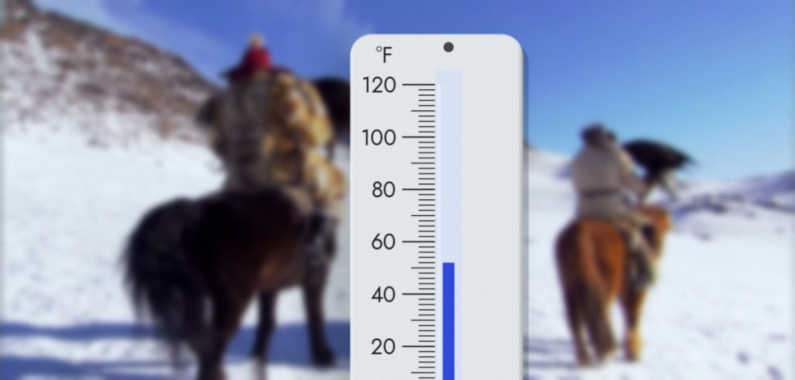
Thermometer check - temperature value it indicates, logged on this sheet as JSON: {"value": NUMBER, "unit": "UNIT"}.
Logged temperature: {"value": 52, "unit": "°F"}
